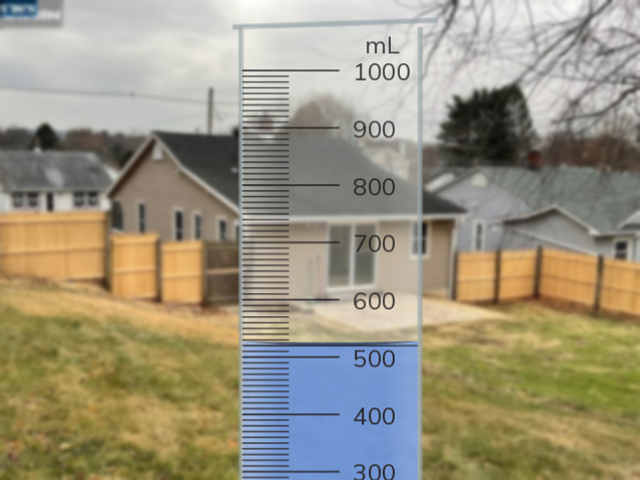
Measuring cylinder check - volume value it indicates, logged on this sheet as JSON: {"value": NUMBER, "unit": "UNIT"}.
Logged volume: {"value": 520, "unit": "mL"}
